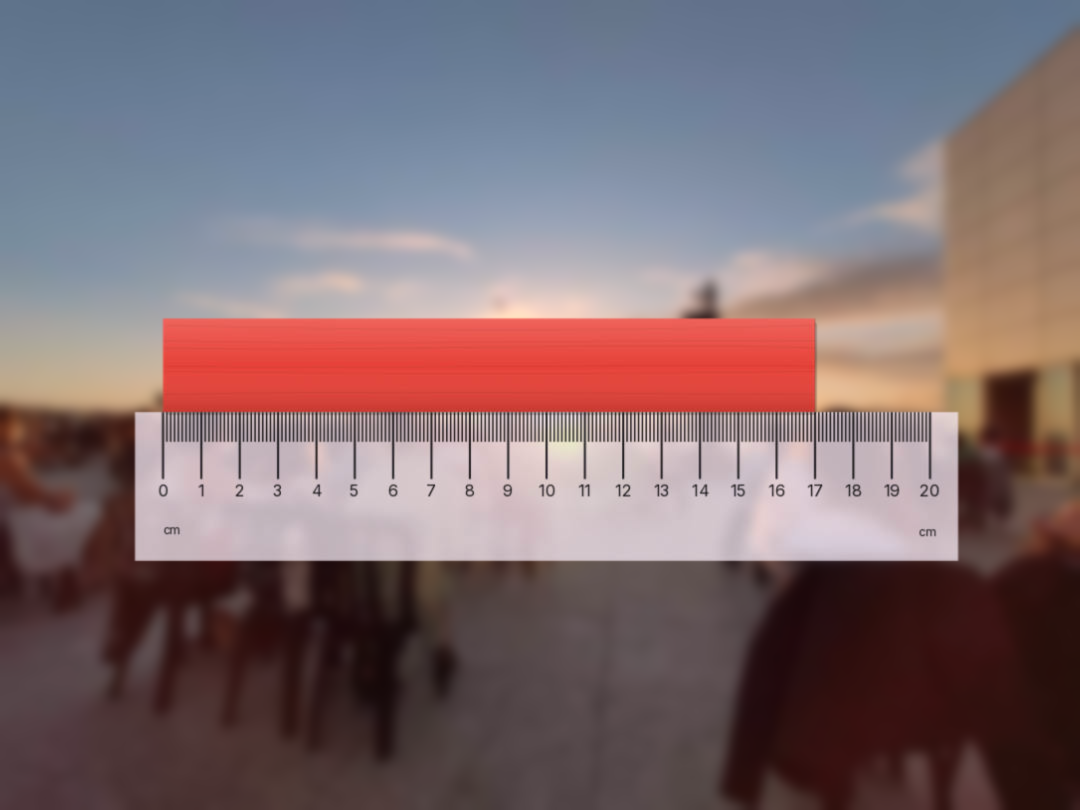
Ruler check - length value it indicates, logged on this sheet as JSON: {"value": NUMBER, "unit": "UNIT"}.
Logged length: {"value": 17, "unit": "cm"}
